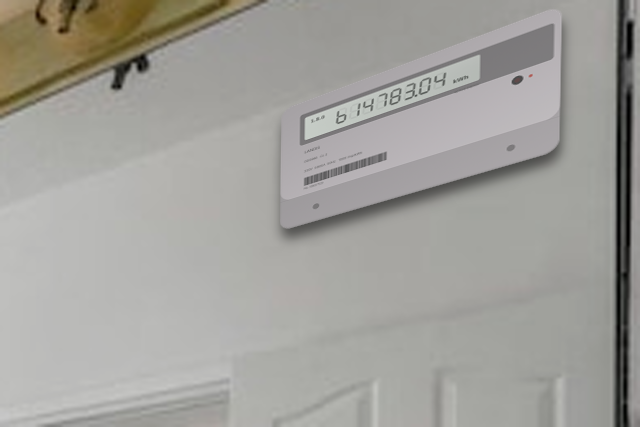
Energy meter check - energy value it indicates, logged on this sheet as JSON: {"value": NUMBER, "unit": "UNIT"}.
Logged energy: {"value": 614783.04, "unit": "kWh"}
